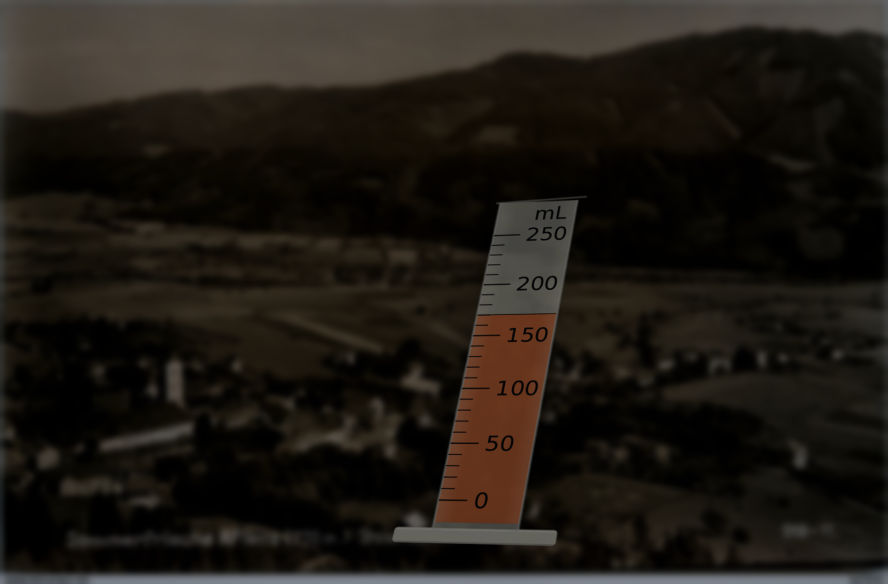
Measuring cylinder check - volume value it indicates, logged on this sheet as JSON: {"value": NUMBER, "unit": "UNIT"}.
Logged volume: {"value": 170, "unit": "mL"}
